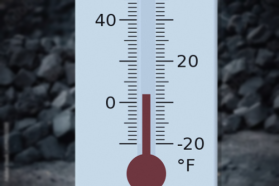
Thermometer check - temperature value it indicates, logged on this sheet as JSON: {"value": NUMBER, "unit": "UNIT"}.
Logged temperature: {"value": 4, "unit": "°F"}
